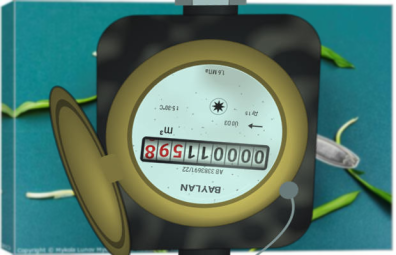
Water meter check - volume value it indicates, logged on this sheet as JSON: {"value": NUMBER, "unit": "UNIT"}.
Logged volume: {"value": 11.598, "unit": "m³"}
